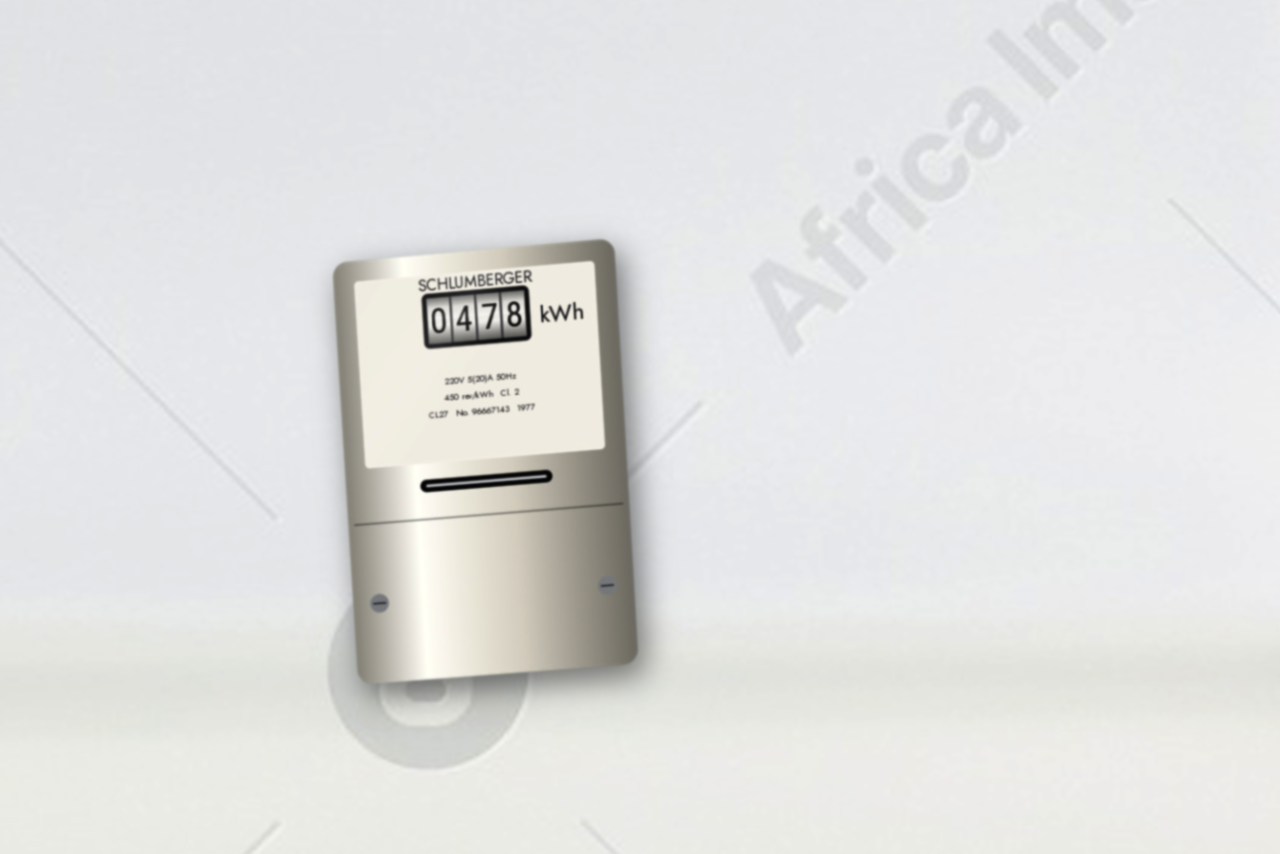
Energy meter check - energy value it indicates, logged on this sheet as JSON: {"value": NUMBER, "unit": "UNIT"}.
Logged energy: {"value": 478, "unit": "kWh"}
